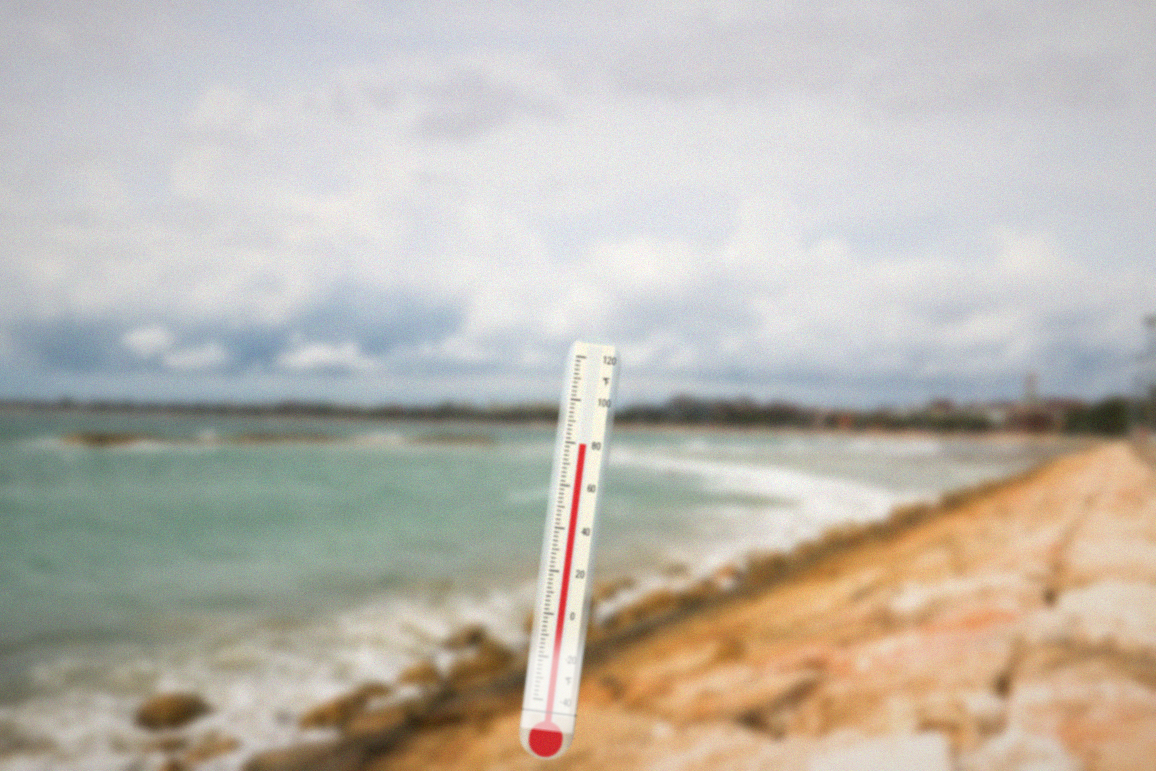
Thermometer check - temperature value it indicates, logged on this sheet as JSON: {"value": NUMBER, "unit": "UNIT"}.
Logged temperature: {"value": 80, "unit": "°F"}
